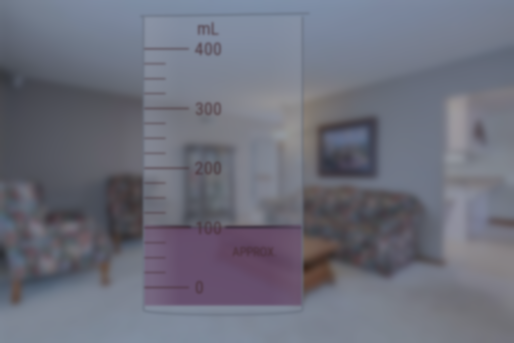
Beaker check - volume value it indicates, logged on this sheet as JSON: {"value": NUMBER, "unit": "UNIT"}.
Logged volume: {"value": 100, "unit": "mL"}
